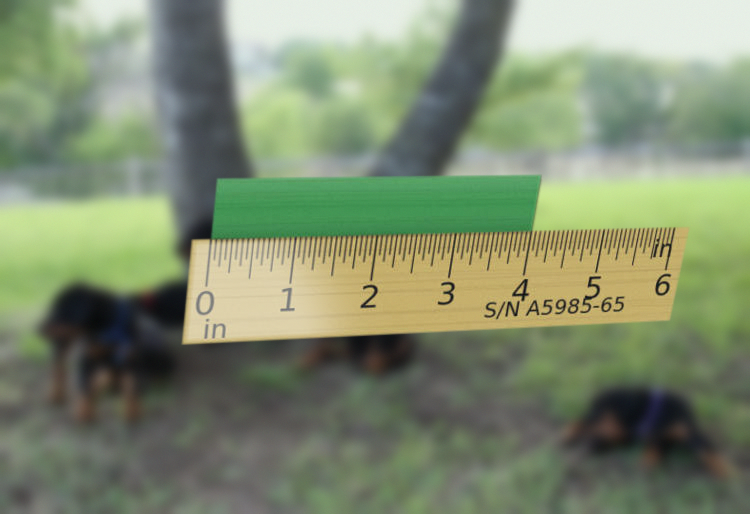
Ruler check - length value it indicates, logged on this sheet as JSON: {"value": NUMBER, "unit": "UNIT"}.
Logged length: {"value": 4, "unit": "in"}
